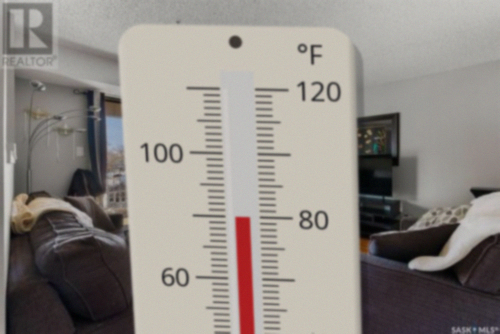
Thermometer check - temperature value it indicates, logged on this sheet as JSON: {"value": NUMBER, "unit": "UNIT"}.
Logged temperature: {"value": 80, "unit": "°F"}
